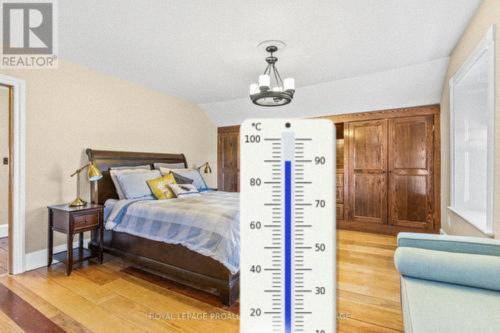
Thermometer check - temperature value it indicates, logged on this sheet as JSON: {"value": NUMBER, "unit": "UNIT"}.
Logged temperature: {"value": 90, "unit": "°C"}
